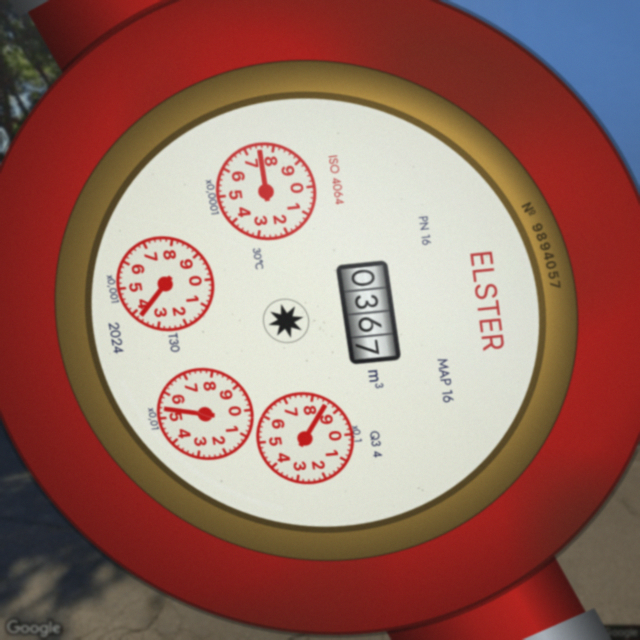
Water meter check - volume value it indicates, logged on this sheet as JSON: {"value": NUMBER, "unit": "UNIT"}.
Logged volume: {"value": 366.8537, "unit": "m³"}
